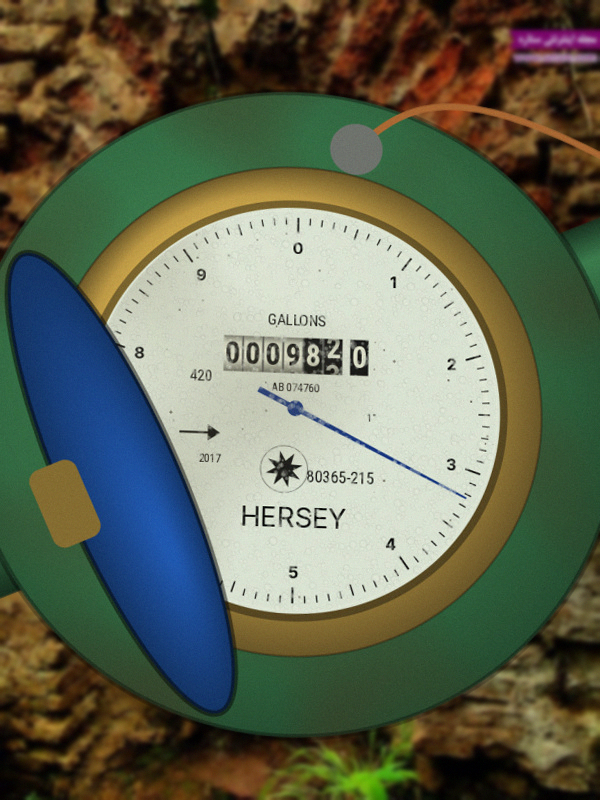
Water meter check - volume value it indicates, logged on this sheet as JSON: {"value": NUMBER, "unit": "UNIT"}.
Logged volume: {"value": 9823.2, "unit": "gal"}
